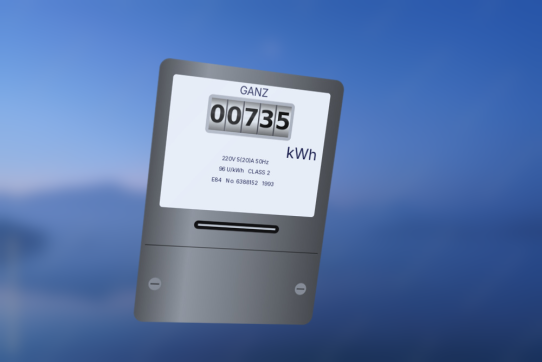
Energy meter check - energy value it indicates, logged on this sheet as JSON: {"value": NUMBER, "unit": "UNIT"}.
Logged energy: {"value": 735, "unit": "kWh"}
